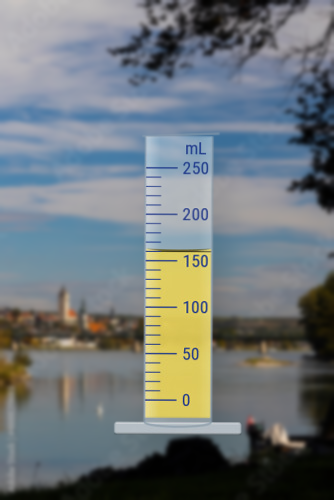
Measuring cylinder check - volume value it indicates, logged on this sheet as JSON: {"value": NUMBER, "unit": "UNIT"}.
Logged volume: {"value": 160, "unit": "mL"}
